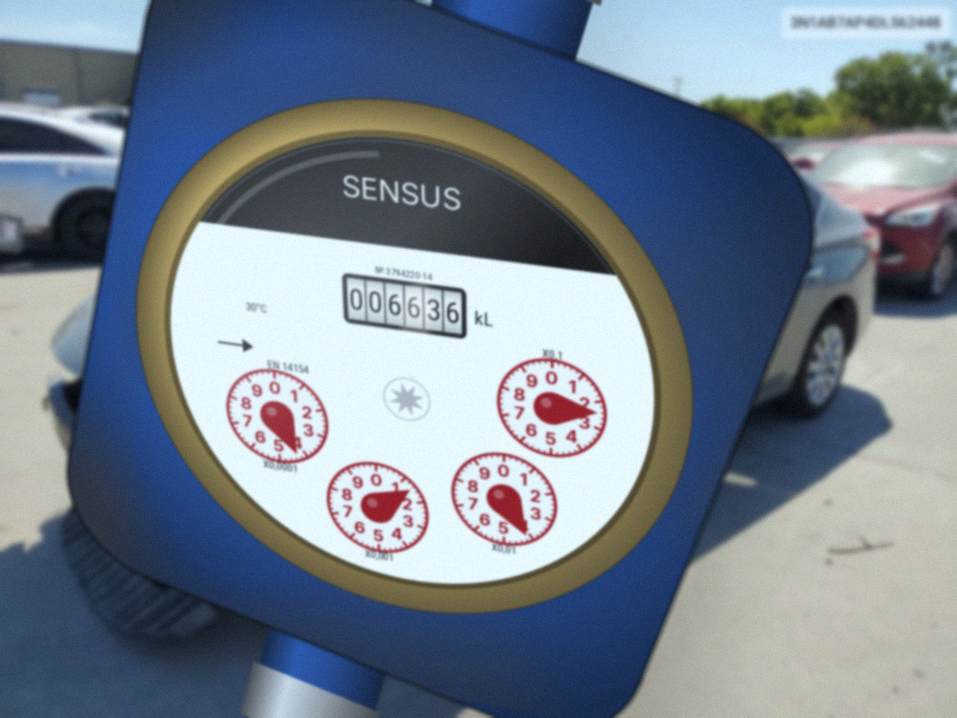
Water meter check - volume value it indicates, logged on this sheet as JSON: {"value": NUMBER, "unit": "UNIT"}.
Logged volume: {"value": 6636.2414, "unit": "kL"}
